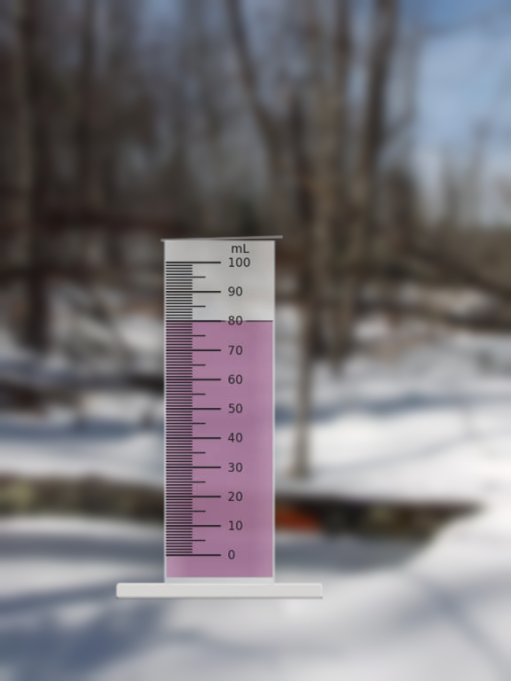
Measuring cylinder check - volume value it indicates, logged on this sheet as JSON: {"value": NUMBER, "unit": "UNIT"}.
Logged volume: {"value": 80, "unit": "mL"}
